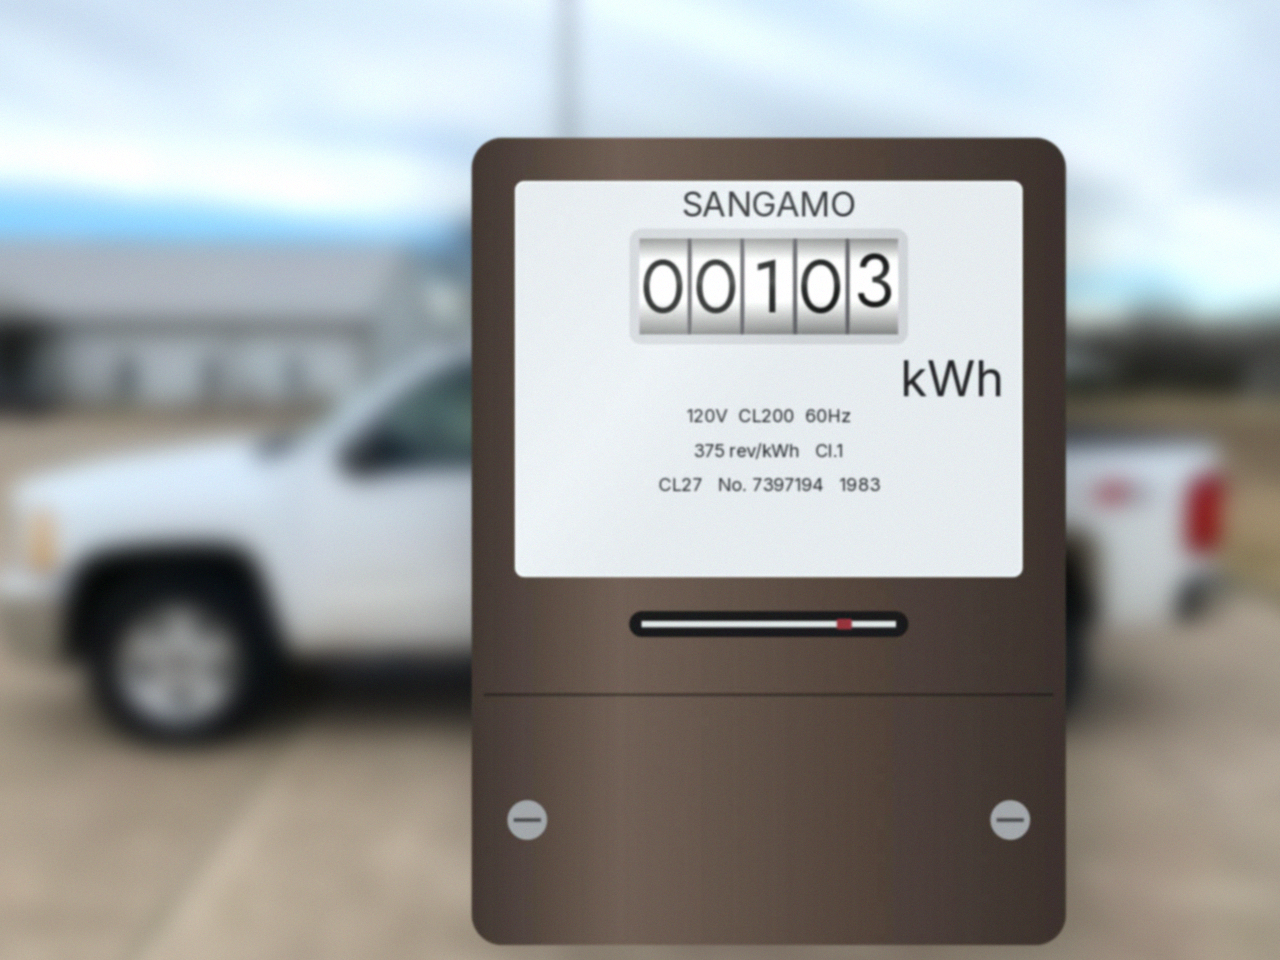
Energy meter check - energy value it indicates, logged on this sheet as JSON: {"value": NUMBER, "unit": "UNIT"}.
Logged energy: {"value": 103, "unit": "kWh"}
